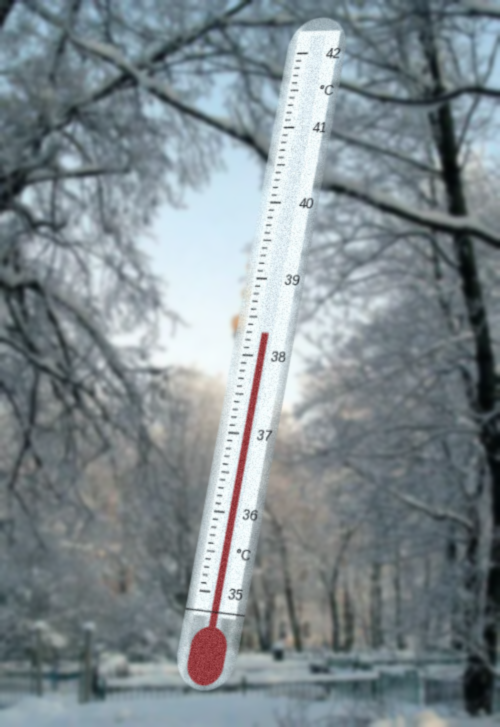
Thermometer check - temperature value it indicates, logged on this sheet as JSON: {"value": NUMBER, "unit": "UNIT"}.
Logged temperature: {"value": 38.3, "unit": "°C"}
